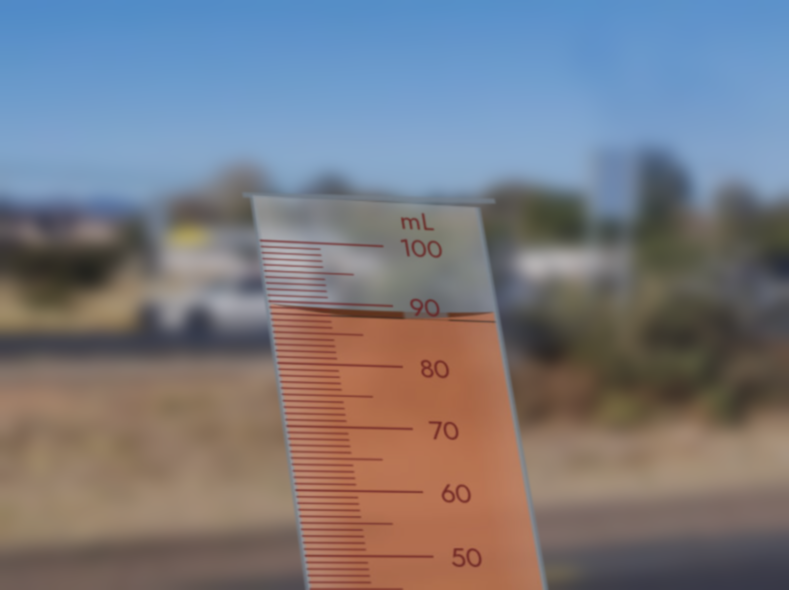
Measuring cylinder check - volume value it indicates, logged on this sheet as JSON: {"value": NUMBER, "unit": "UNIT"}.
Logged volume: {"value": 88, "unit": "mL"}
